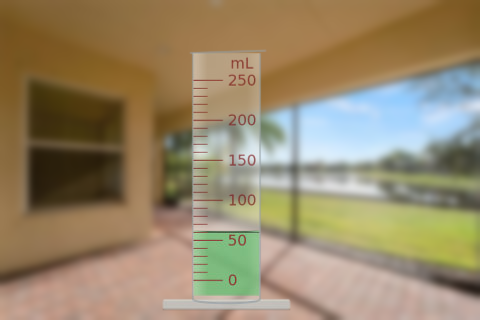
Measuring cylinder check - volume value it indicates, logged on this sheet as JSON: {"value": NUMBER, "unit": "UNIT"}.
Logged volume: {"value": 60, "unit": "mL"}
